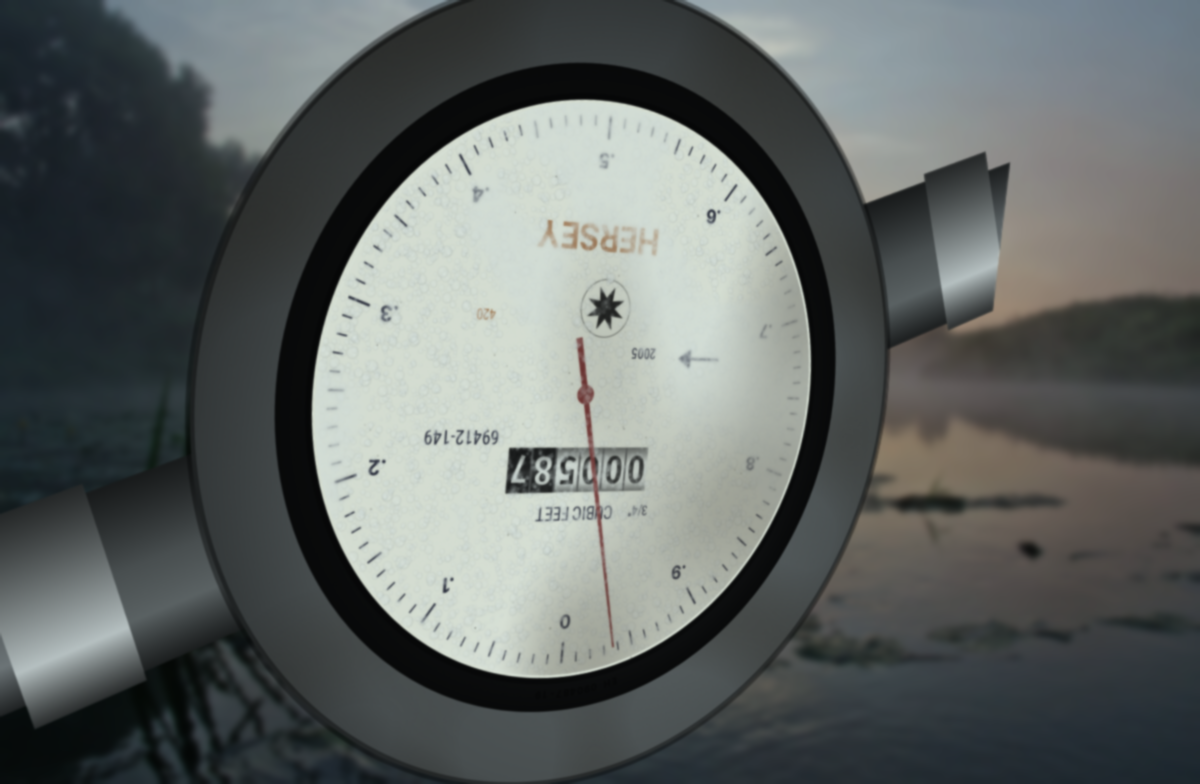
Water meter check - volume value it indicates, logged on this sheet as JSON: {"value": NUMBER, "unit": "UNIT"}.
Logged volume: {"value": 586.96, "unit": "ft³"}
